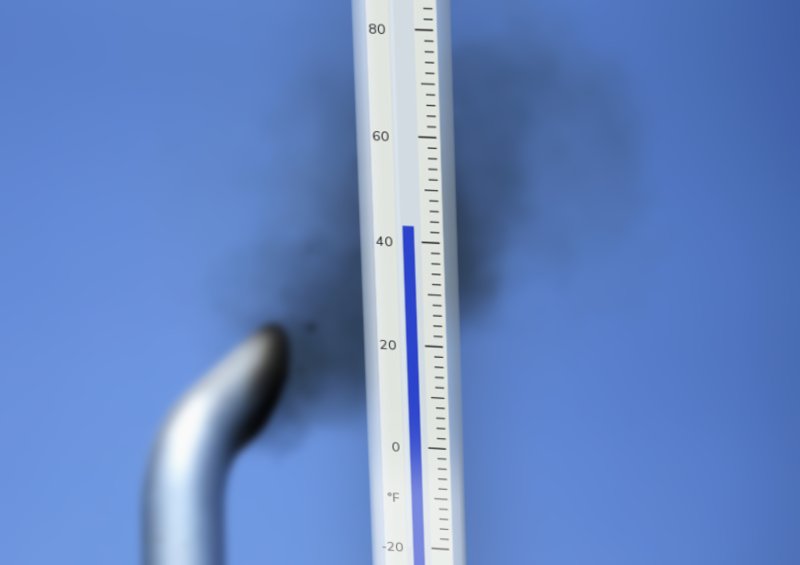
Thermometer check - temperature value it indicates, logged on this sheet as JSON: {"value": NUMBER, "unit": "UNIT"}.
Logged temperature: {"value": 43, "unit": "°F"}
